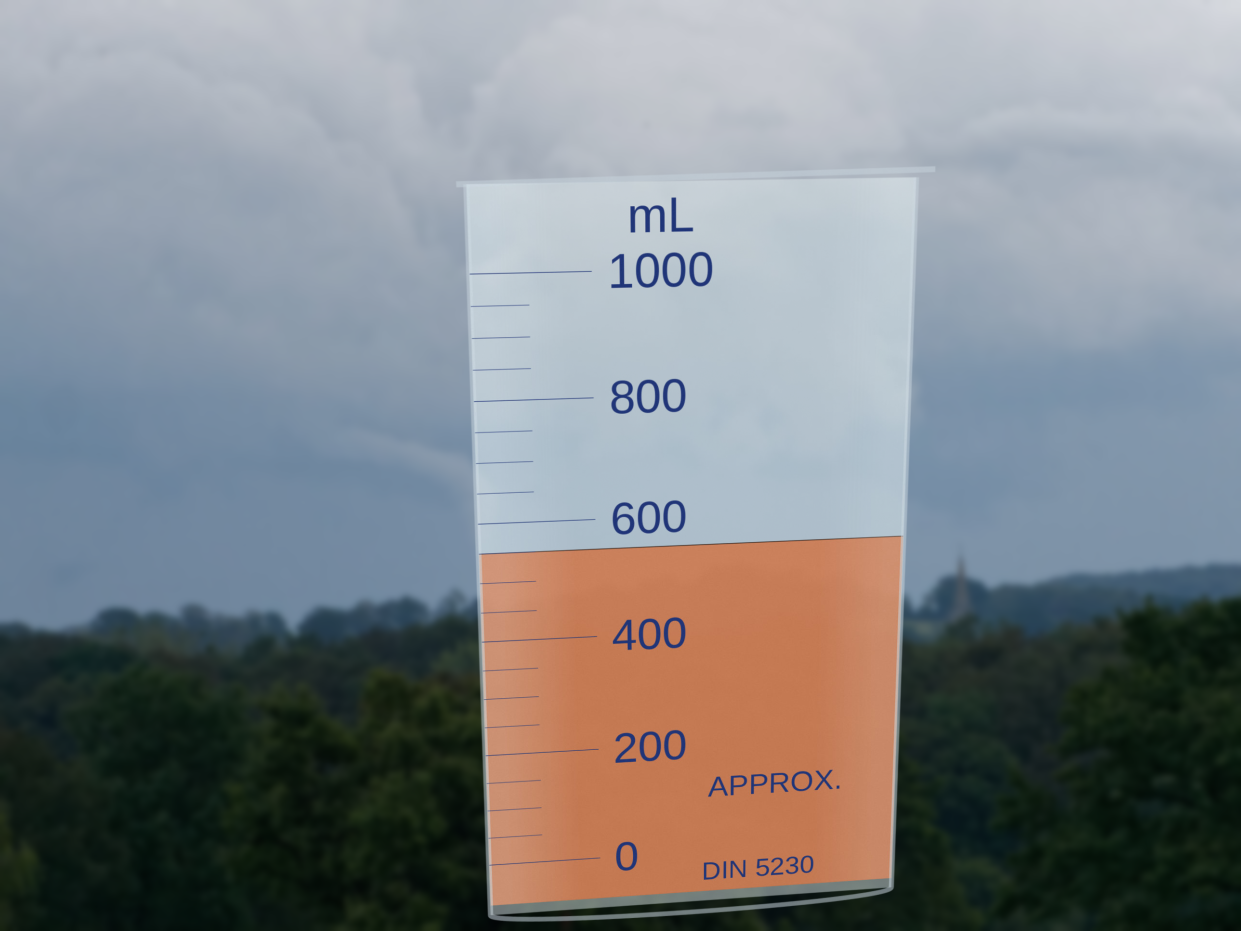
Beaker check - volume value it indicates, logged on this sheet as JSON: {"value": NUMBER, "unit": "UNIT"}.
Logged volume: {"value": 550, "unit": "mL"}
